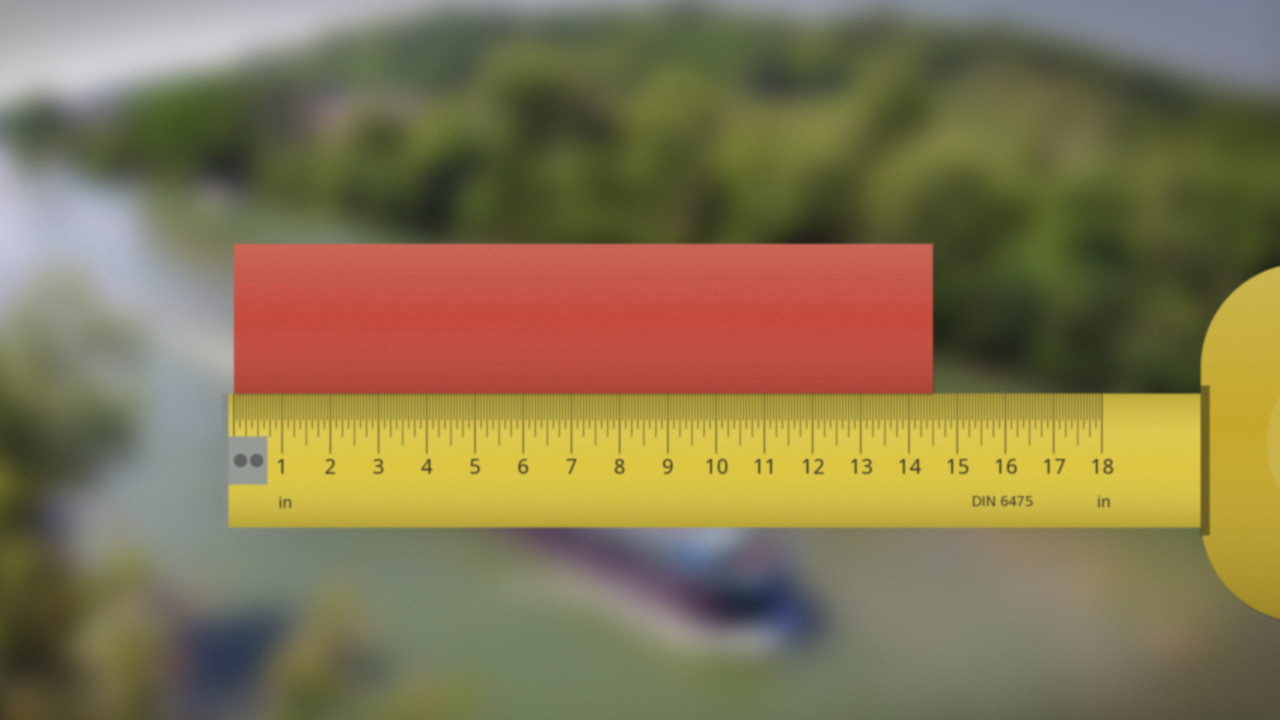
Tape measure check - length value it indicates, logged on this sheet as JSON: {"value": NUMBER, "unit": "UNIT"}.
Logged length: {"value": 14.5, "unit": "in"}
